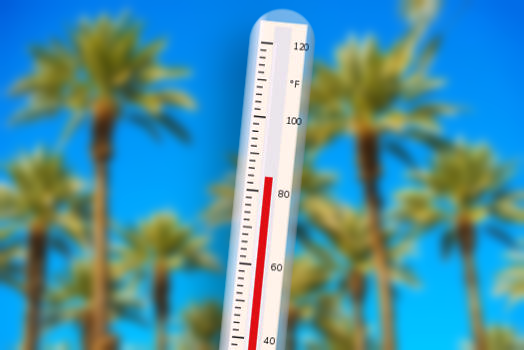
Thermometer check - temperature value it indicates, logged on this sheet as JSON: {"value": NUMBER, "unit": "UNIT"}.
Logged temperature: {"value": 84, "unit": "°F"}
